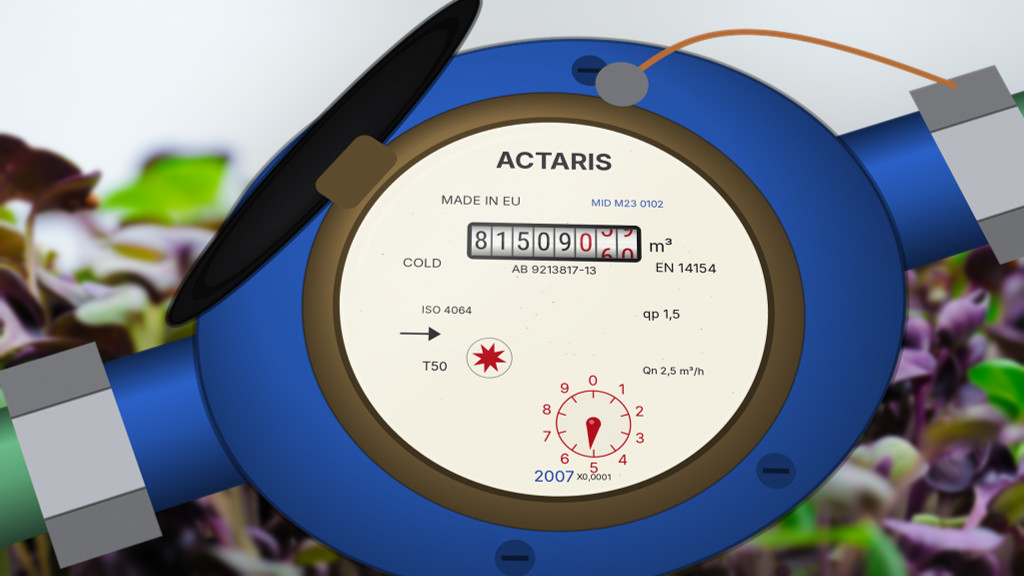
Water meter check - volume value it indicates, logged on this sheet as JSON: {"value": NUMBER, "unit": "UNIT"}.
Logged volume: {"value": 81509.0595, "unit": "m³"}
